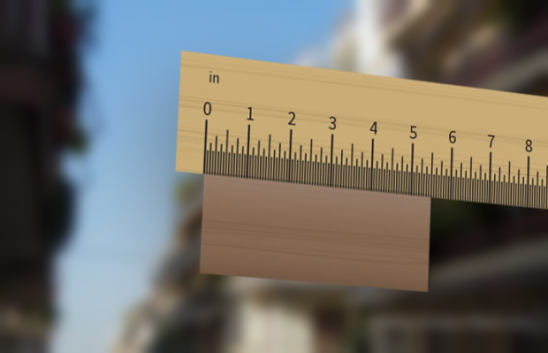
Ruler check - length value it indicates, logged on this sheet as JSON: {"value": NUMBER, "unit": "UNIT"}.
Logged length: {"value": 5.5, "unit": "in"}
